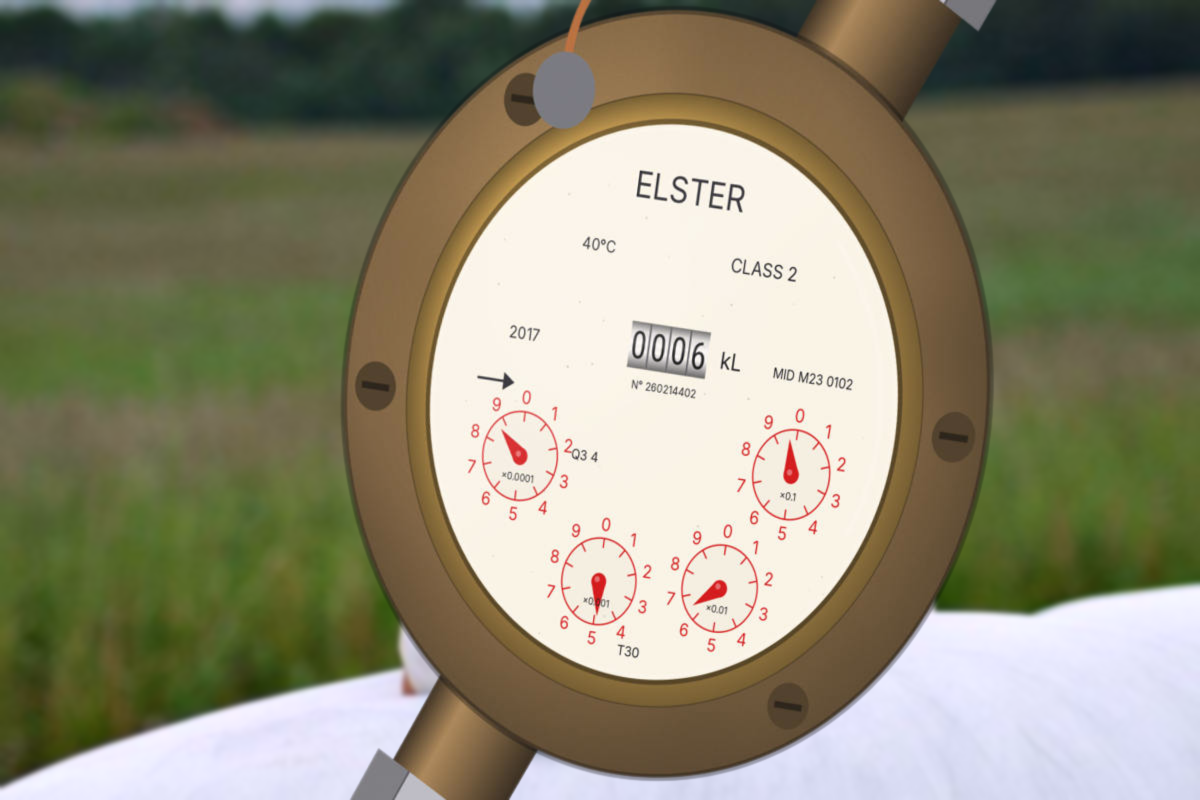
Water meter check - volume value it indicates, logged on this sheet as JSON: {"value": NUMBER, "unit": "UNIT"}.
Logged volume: {"value": 5.9648, "unit": "kL"}
